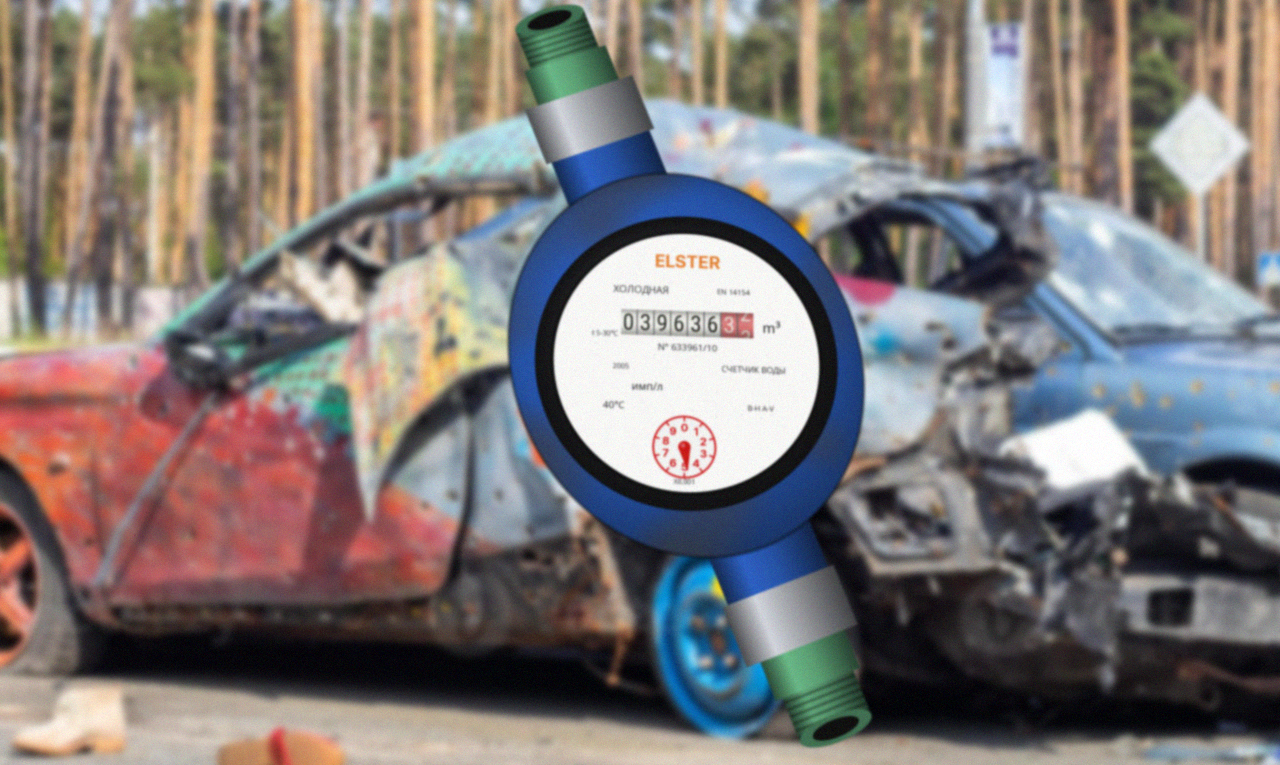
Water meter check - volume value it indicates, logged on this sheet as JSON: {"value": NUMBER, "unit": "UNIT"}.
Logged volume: {"value": 39636.324, "unit": "m³"}
